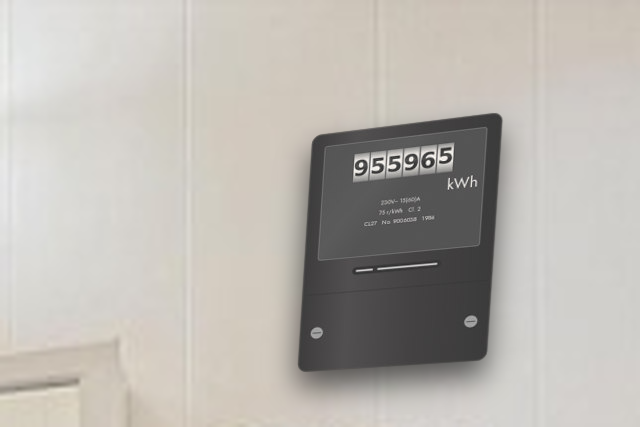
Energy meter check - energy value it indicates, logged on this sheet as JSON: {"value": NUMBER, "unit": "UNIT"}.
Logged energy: {"value": 955965, "unit": "kWh"}
